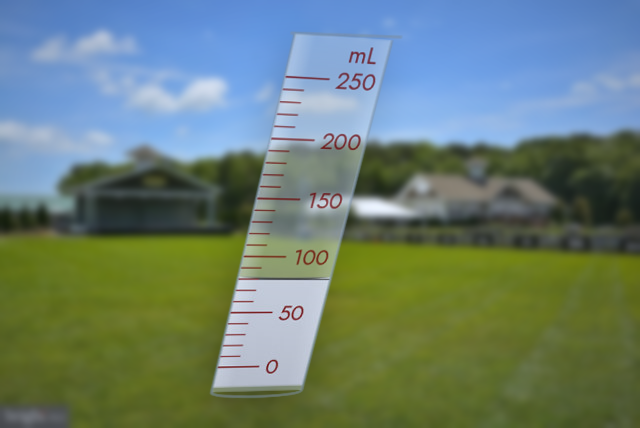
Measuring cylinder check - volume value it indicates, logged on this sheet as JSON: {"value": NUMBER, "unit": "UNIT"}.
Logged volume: {"value": 80, "unit": "mL"}
